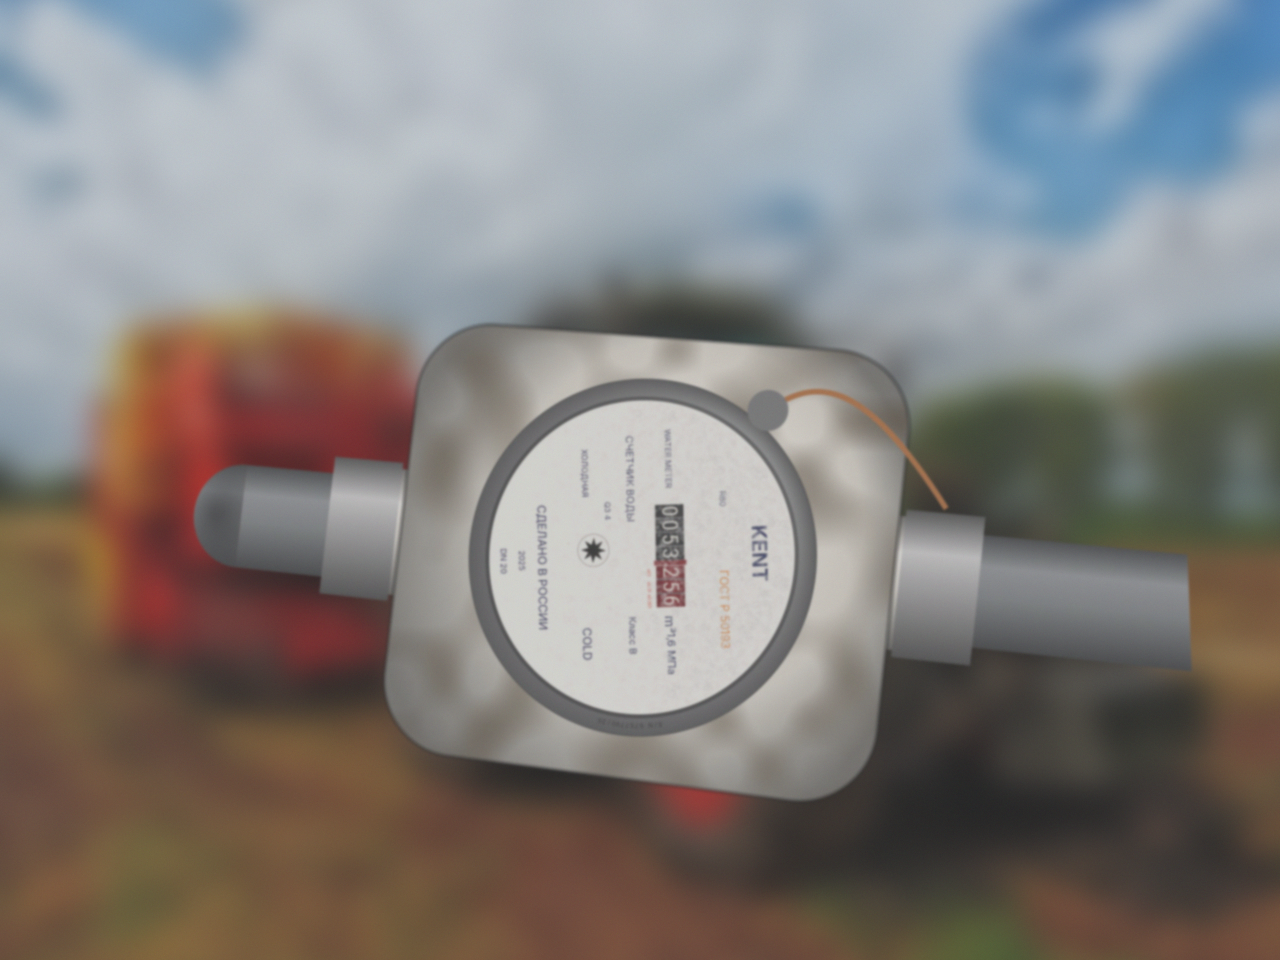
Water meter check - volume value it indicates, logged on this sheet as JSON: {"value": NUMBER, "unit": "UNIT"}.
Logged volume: {"value": 53.256, "unit": "m³"}
